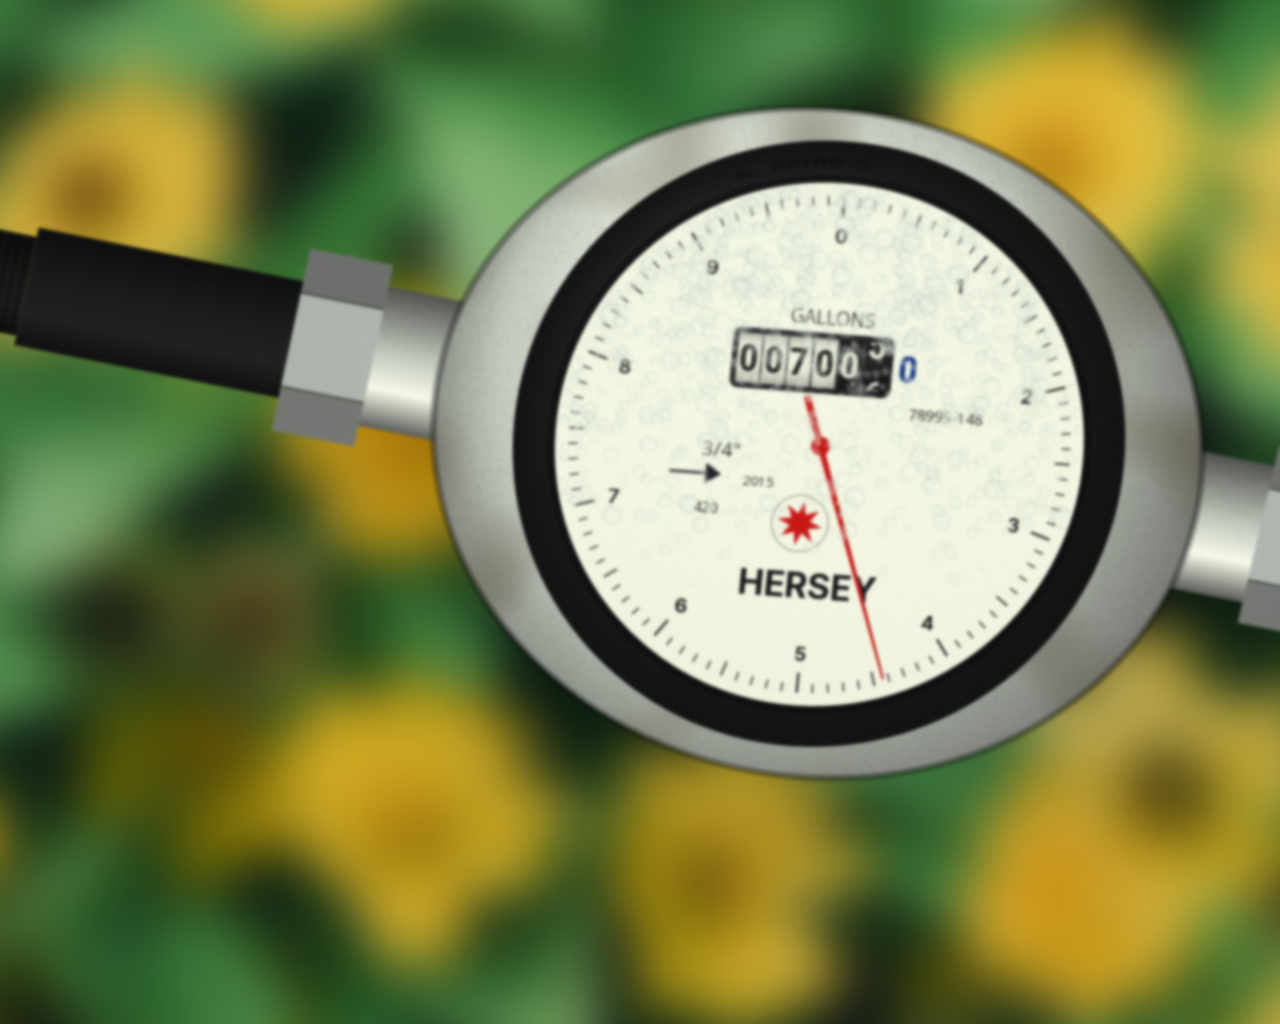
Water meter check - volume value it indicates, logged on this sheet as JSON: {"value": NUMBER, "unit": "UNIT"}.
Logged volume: {"value": 70054.4, "unit": "gal"}
